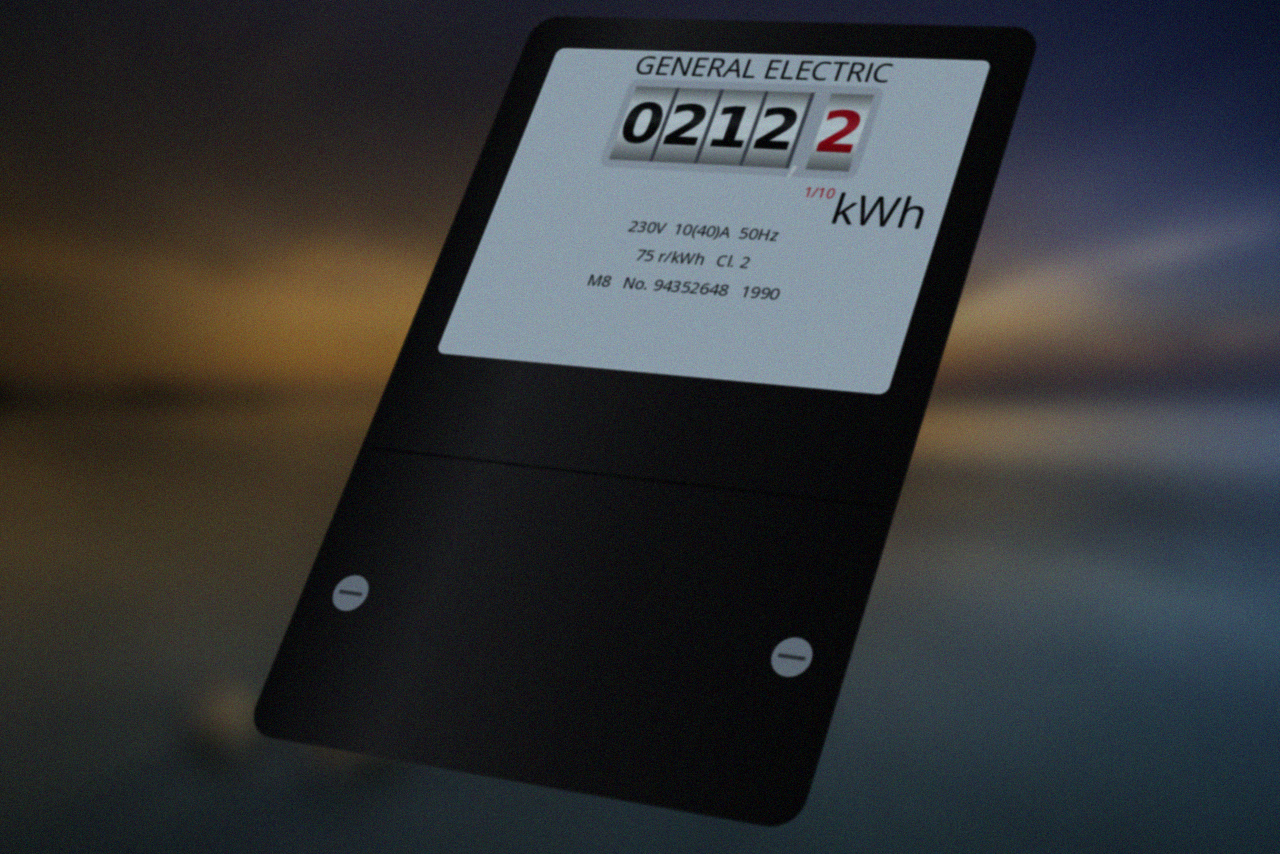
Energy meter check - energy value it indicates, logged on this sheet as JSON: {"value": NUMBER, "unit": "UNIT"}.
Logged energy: {"value": 212.2, "unit": "kWh"}
